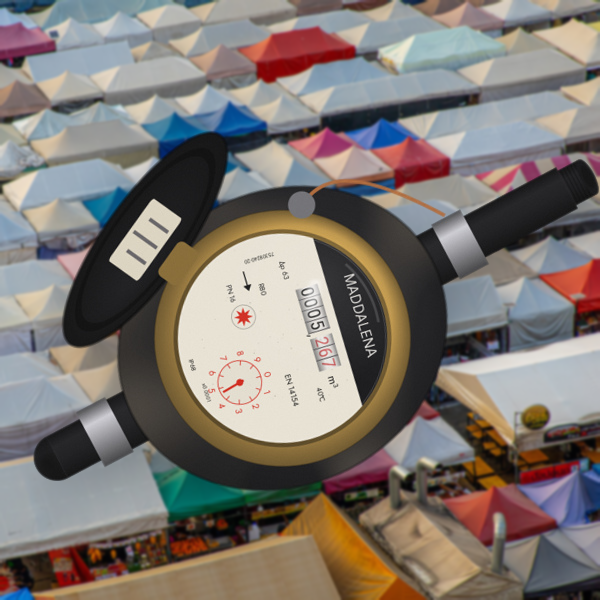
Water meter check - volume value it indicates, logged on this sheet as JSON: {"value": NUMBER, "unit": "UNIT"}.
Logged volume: {"value": 5.2674, "unit": "m³"}
